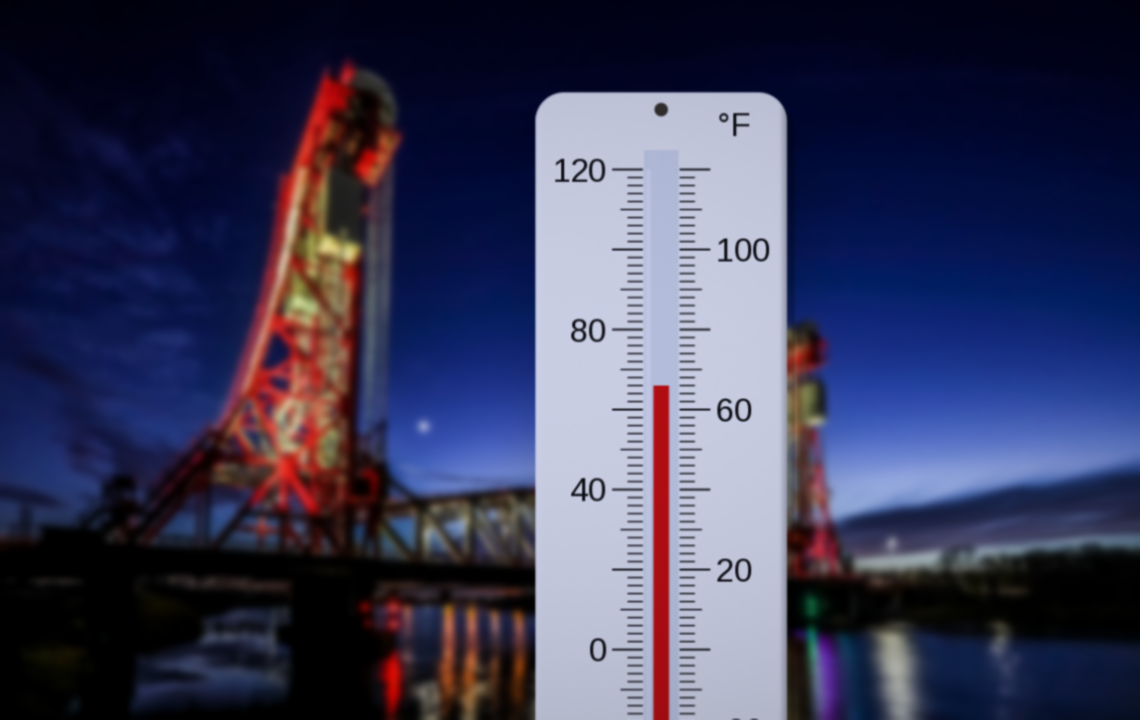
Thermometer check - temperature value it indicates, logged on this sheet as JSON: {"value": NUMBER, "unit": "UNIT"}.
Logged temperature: {"value": 66, "unit": "°F"}
